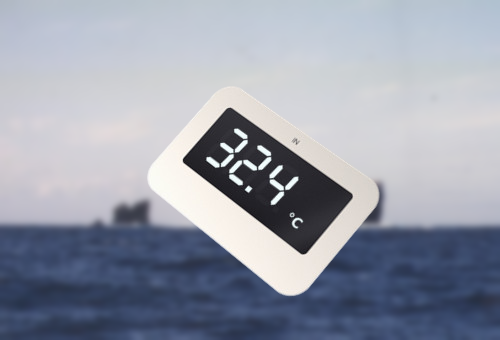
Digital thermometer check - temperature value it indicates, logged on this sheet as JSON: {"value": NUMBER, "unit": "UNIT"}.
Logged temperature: {"value": 32.4, "unit": "°C"}
